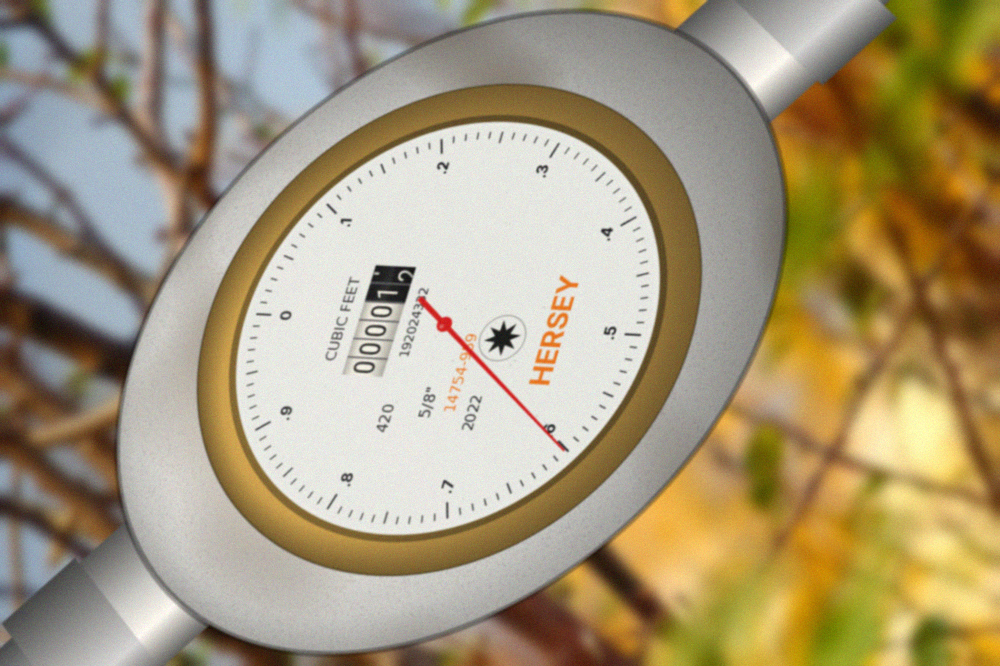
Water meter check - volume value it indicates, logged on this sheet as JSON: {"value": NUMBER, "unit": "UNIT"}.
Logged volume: {"value": 11.60, "unit": "ft³"}
